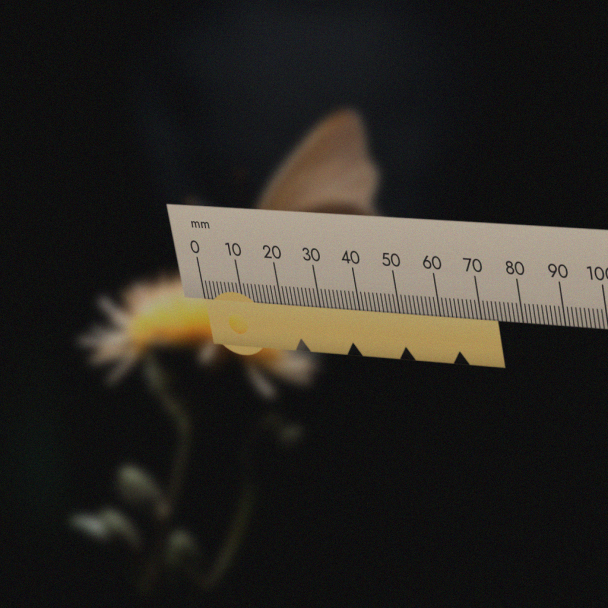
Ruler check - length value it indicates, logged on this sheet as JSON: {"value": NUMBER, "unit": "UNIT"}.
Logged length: {"value": 74, "unit": "mm"}
